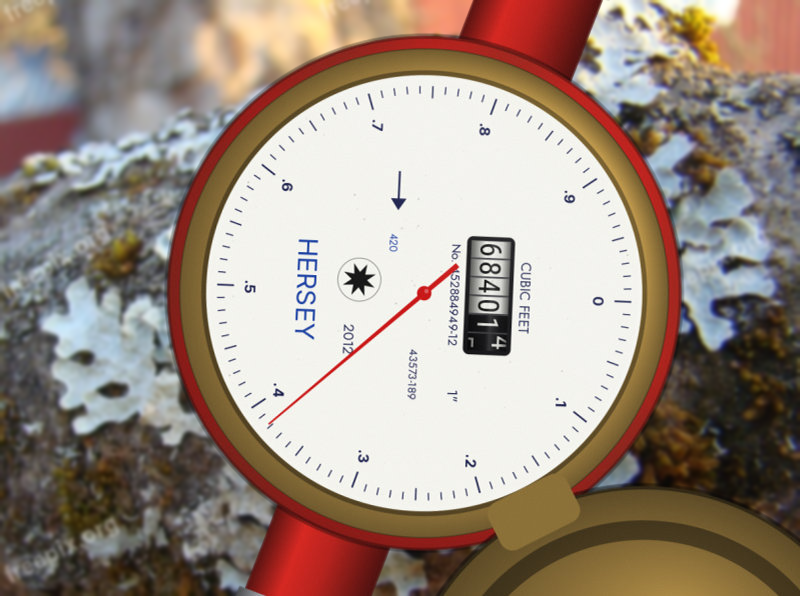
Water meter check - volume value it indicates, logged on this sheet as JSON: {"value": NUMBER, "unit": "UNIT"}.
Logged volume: {"value": 684014.38, "unit": "ft³"}
